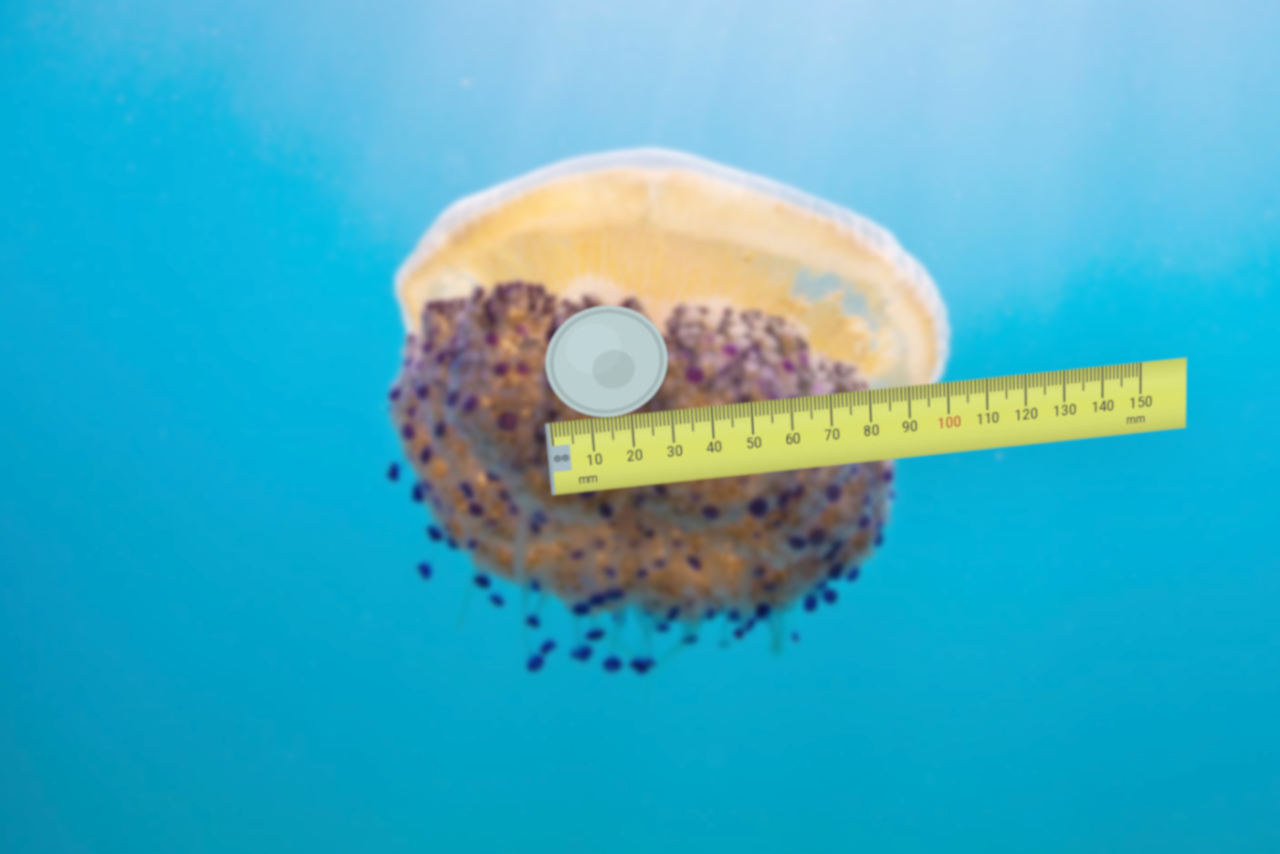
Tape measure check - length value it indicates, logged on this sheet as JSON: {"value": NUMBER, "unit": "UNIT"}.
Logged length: {"value": 30, "unit": "mm"}
